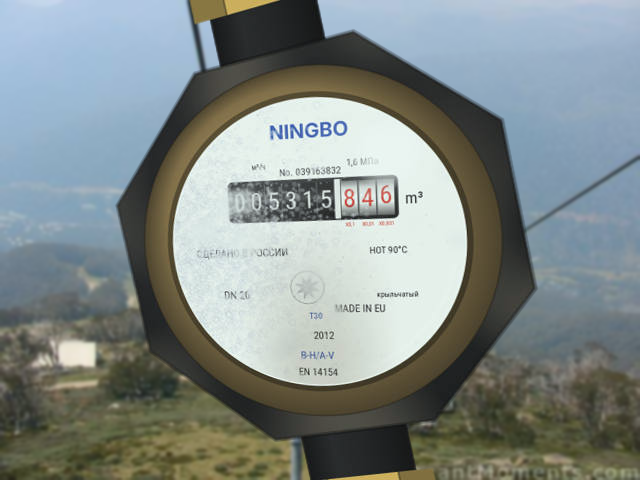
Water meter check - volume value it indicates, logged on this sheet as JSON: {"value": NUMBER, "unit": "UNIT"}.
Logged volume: {"value": 5315.846, "unit": "m³"}
